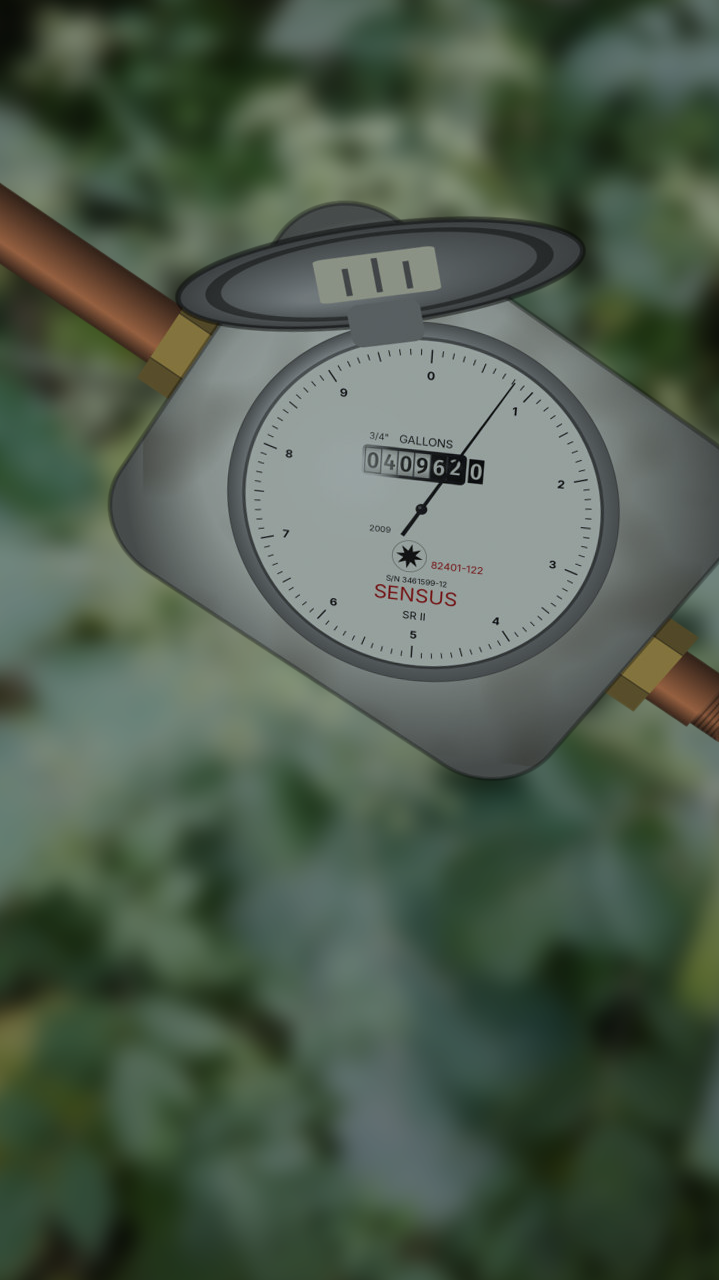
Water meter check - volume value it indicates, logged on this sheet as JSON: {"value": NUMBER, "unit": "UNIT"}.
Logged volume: {"value": 409620.8, "unit": "gal"}
